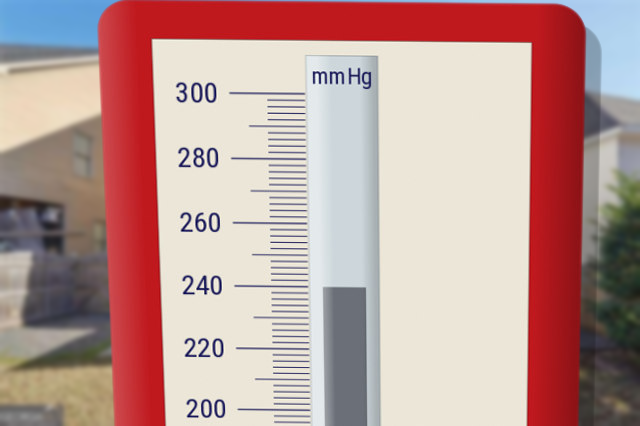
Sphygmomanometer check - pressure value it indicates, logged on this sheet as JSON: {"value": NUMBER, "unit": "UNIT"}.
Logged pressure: {"value": 240, "unit": "mmHg"}
